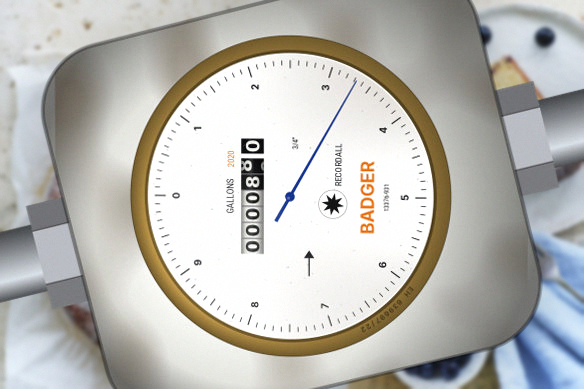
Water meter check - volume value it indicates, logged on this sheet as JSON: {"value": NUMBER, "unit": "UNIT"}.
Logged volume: {"value": 883.3, "unit": "gal"}
